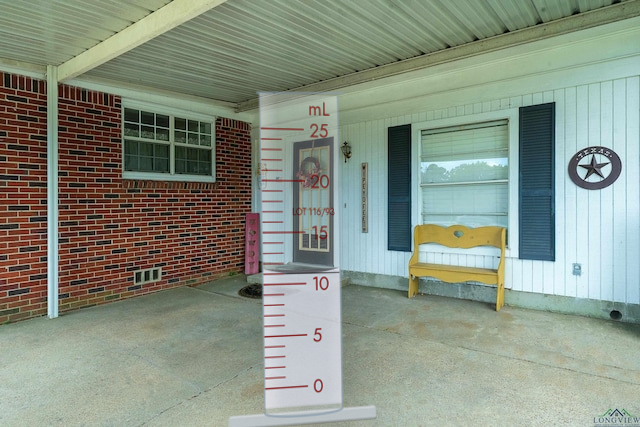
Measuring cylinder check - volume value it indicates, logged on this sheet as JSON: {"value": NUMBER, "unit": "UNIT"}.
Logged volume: {"value": 11, "unit": "mL"}
